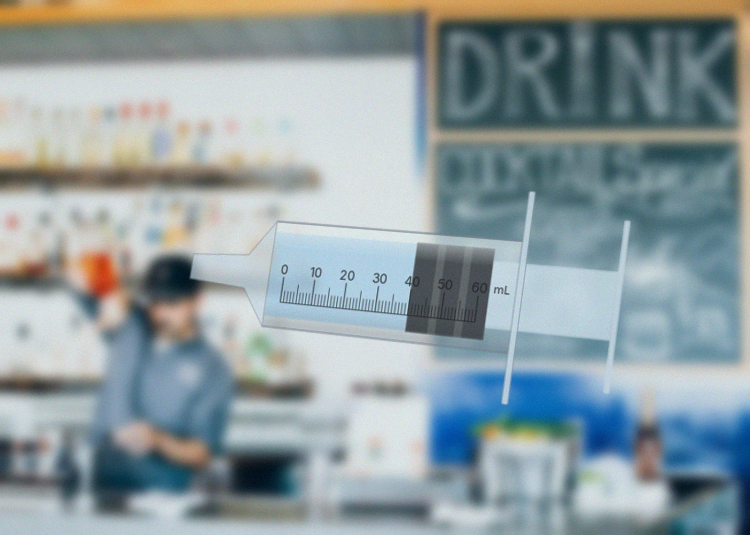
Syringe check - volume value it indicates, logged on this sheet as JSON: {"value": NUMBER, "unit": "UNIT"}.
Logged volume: {"value": 40, "unit": "mL"}
